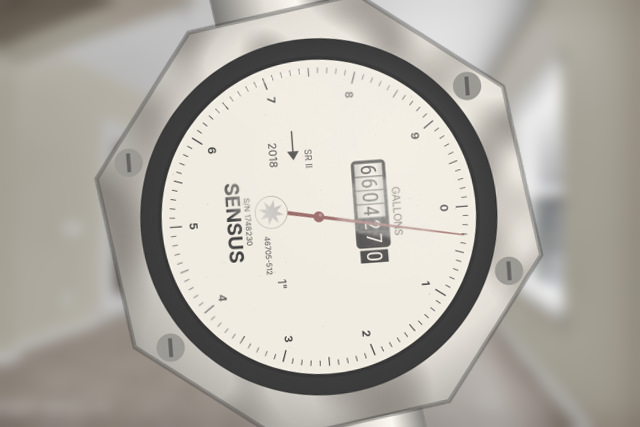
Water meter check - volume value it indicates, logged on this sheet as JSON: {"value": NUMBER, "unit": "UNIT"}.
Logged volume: {"value": 6604270.3, "unit": "gal"}
